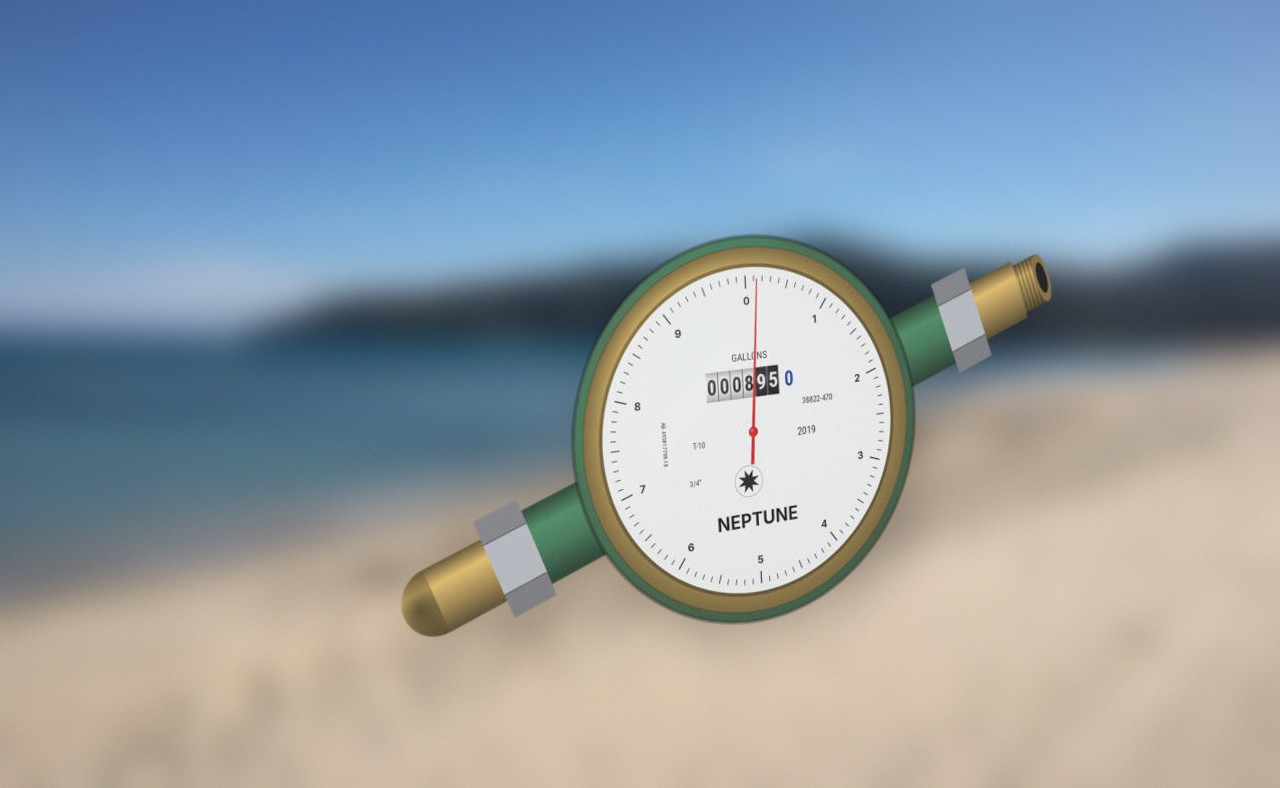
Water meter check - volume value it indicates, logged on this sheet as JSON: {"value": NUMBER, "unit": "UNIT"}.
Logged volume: {"value": 8950.1, "unit": "gal"}
